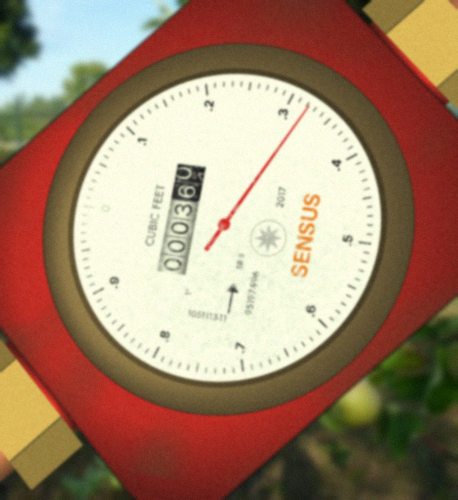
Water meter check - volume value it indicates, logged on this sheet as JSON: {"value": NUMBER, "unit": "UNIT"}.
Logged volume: {"value": 360.32, "unit": "ft³"}
